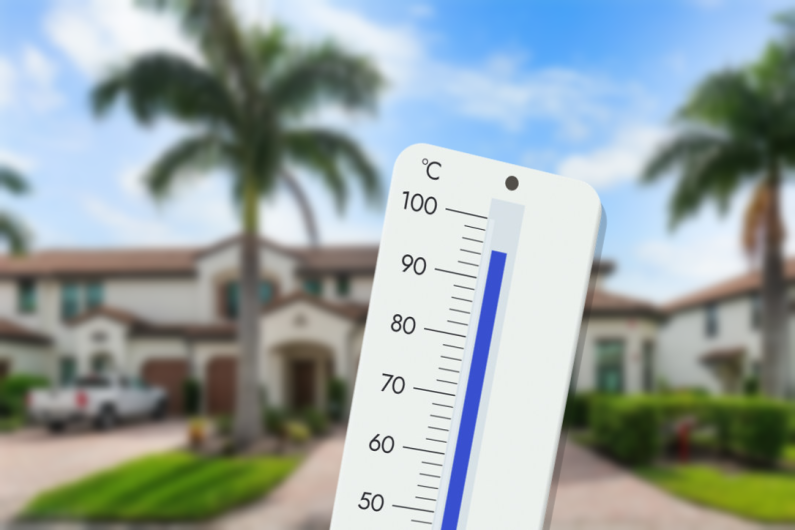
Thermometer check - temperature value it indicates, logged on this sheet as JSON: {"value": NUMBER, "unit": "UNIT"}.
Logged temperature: {"value": 95, "unit": "°C"}
